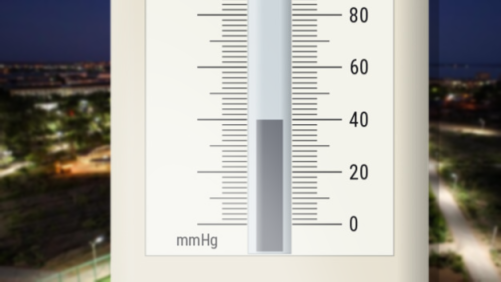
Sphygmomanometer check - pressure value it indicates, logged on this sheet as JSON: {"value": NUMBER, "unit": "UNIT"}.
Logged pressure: {"value": 40, "unit": "mmHg"}
